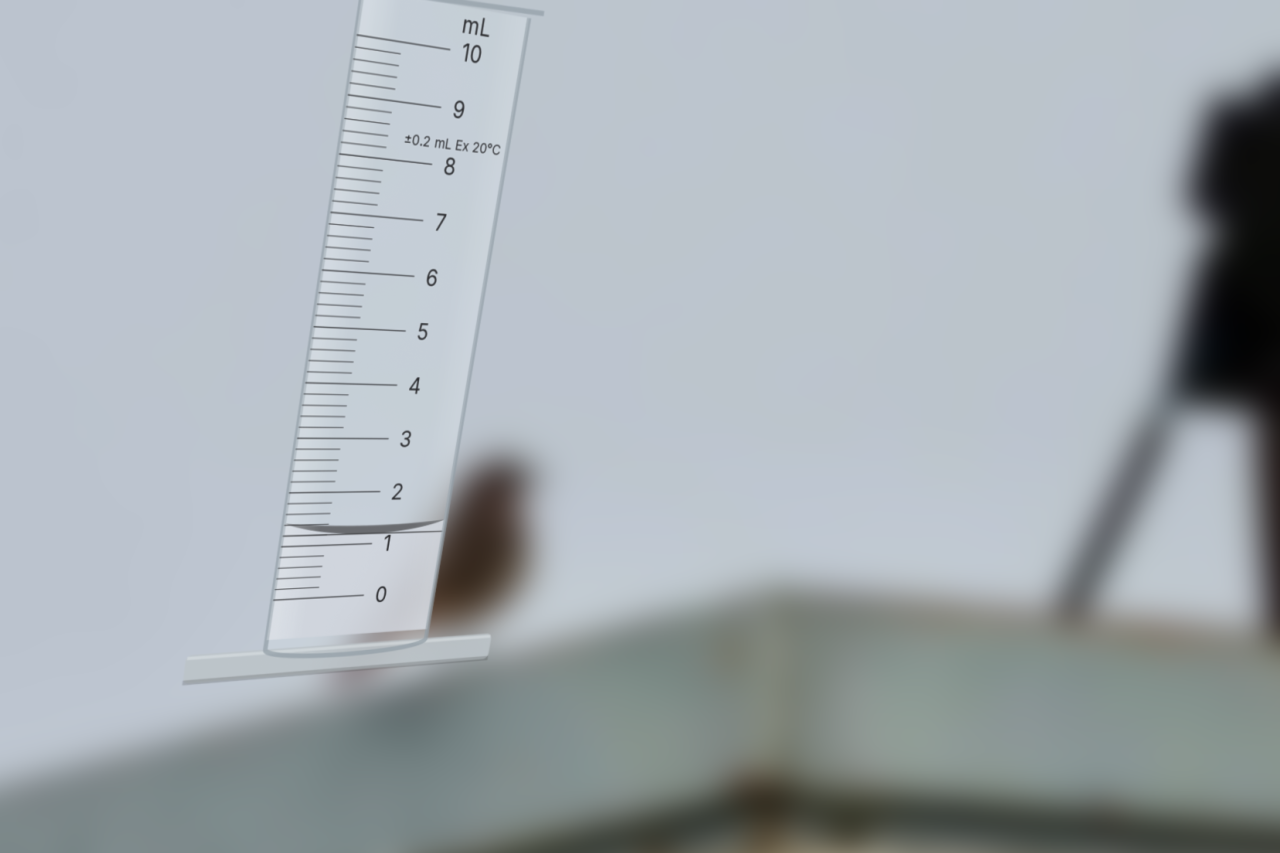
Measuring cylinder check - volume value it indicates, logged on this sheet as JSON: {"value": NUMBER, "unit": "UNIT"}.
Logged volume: {"value": 1.2, "unit": "mL"}
